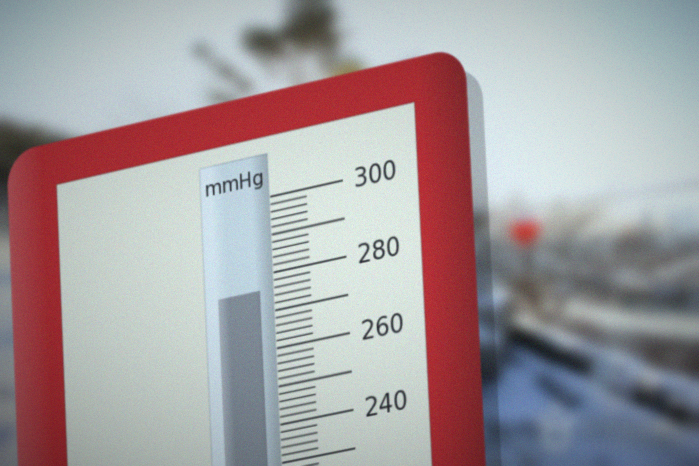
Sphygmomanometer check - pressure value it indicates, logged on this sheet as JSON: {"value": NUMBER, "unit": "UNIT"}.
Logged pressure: {"value": 276, "unit": "mmHg"}
